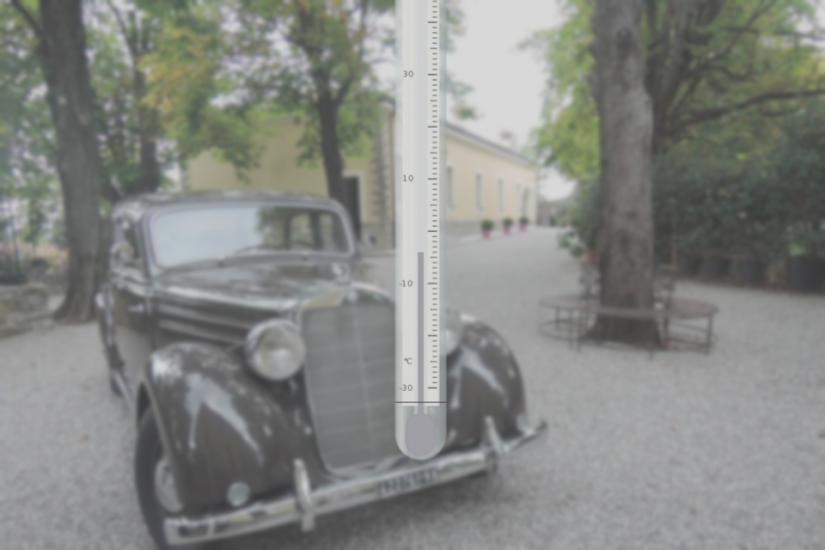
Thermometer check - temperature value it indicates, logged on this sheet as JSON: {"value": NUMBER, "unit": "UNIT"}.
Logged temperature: {"value": -4, "unit": "°C"}
